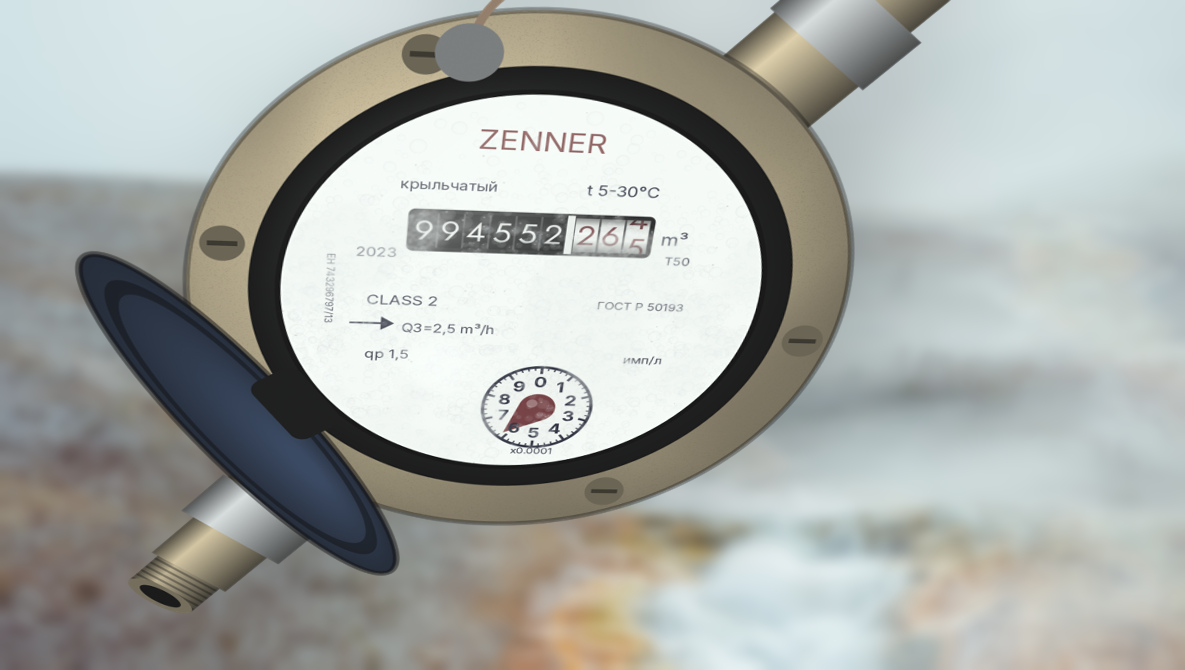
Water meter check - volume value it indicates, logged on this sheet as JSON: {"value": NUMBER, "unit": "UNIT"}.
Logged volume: {"value": 994552.2646, "unit": "m³"}
